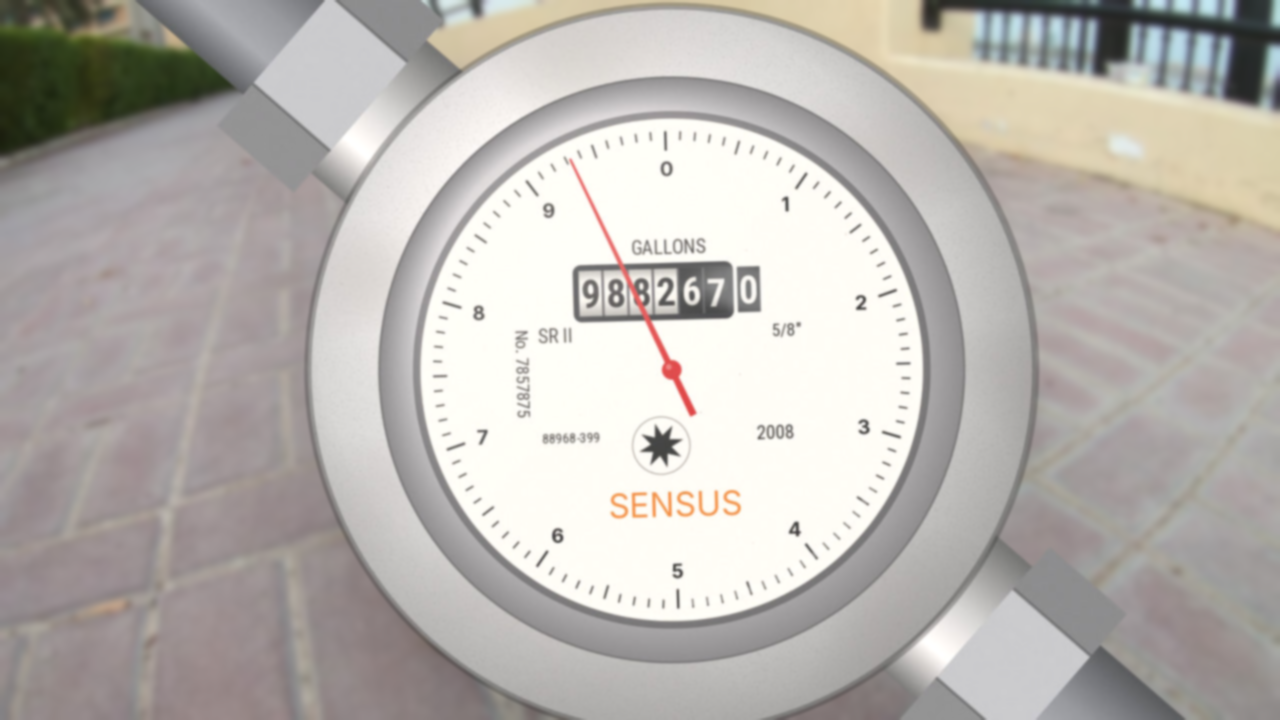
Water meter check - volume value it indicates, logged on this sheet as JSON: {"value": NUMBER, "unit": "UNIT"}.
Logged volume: {"value": 9882669.3, "unit": "gal"}
